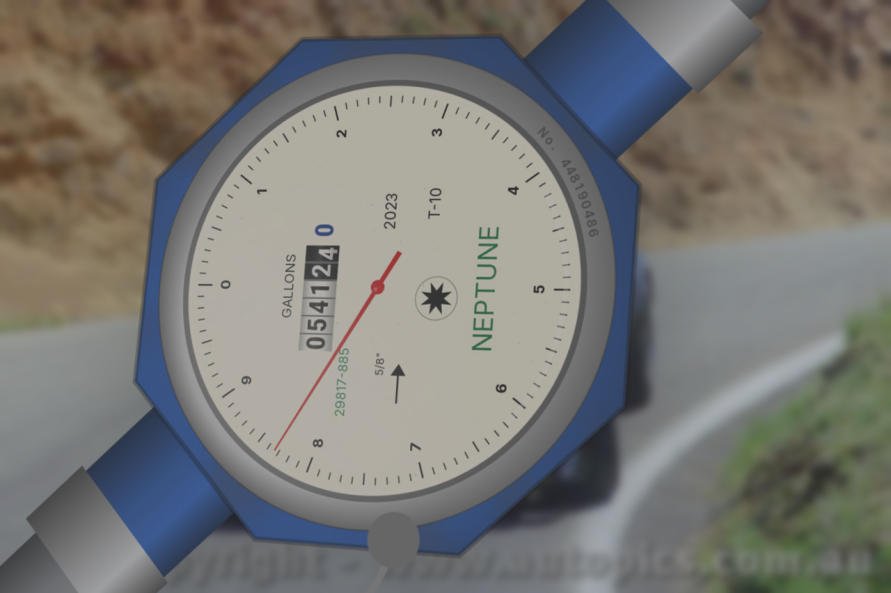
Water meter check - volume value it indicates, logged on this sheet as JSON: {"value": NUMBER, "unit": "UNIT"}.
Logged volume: {"value": 541238.3, "unit": "gal"}
